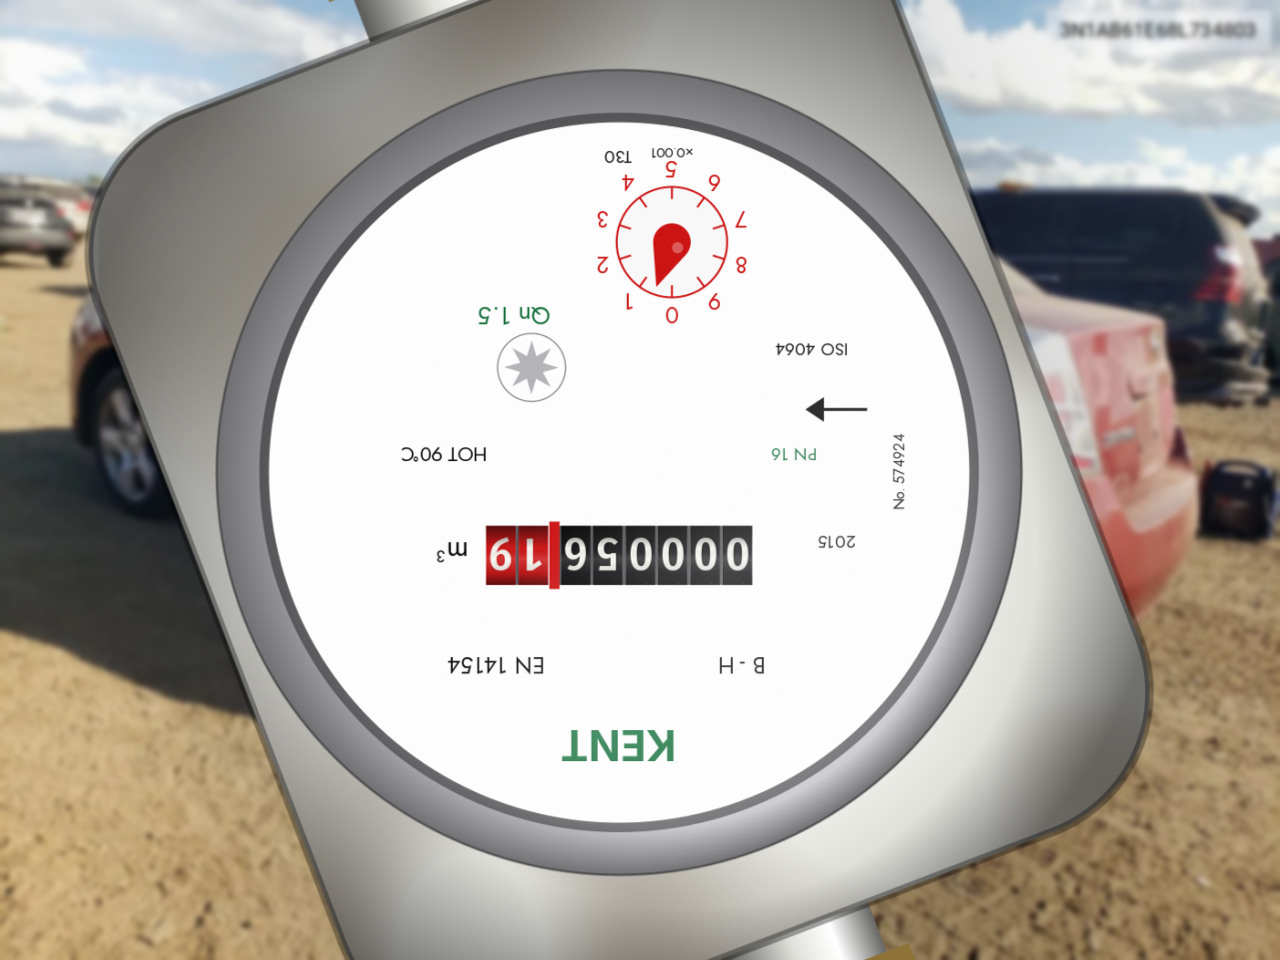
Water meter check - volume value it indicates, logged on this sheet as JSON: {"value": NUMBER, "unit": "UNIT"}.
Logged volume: {"value": 56.190, "unit": "m³"}
